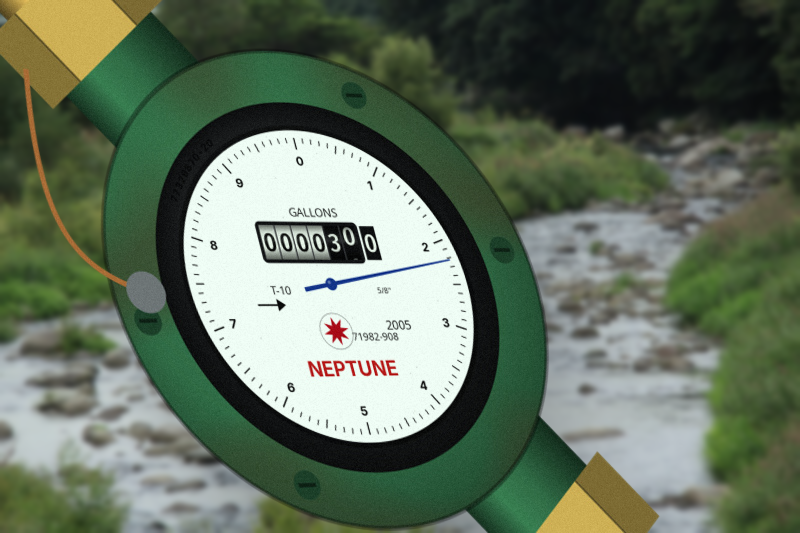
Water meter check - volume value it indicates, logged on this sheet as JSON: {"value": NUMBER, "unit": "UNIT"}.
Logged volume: {"value": 302.2, "unit": "gal"}
